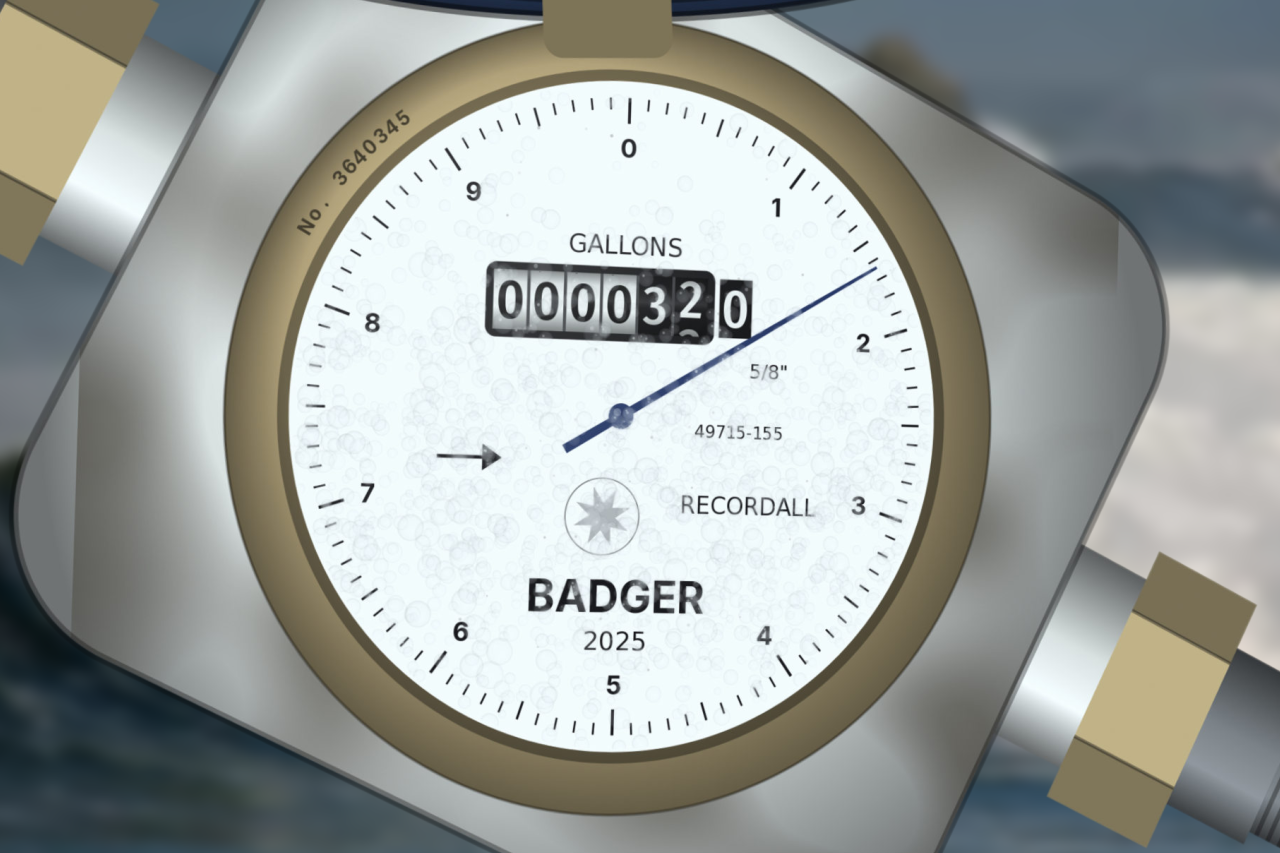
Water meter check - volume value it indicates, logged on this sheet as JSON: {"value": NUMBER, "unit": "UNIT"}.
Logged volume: {"value": 321.6, "unit": "gal"}
